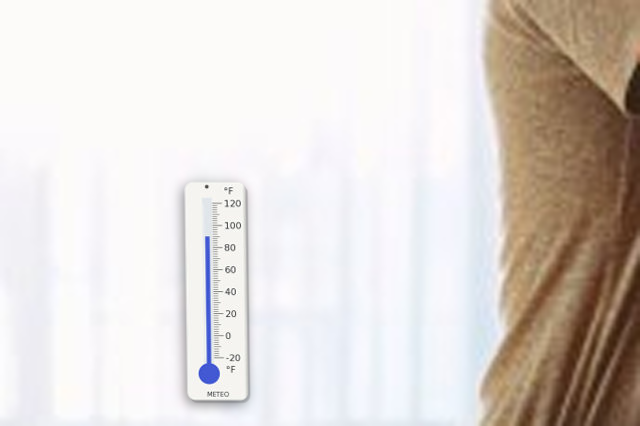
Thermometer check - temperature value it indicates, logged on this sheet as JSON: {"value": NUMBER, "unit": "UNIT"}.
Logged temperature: {"value": 90, "unit": "°F"}
